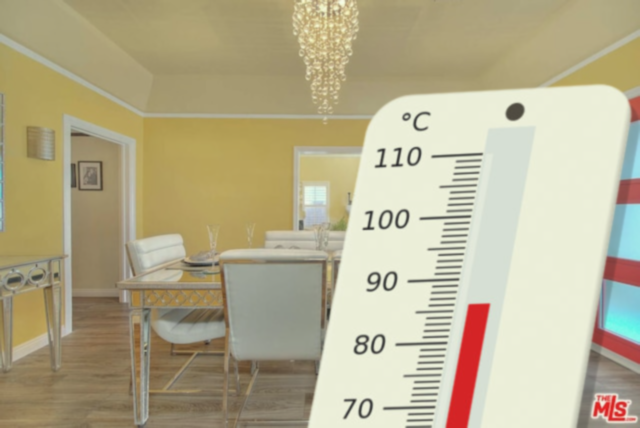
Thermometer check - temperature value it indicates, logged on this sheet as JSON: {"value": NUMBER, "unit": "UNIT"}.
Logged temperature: {"value": 86, "unit": "°C"}
